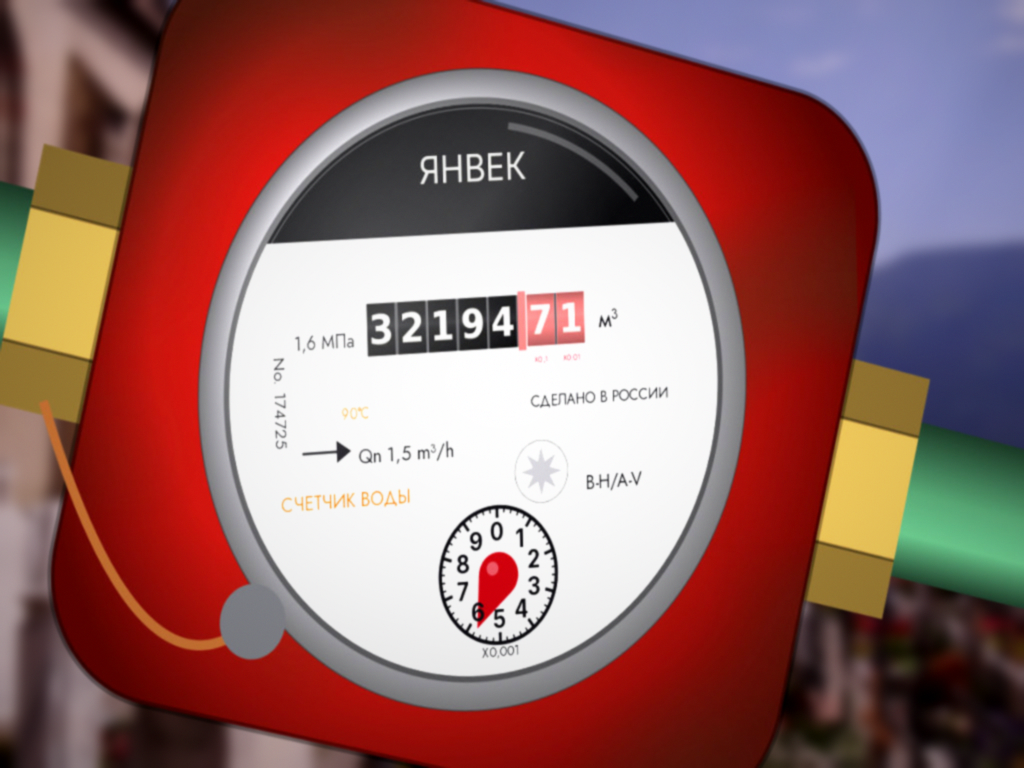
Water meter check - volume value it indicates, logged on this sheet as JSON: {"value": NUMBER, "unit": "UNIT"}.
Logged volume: {"value": 32194.715, "unit": "m³"}
